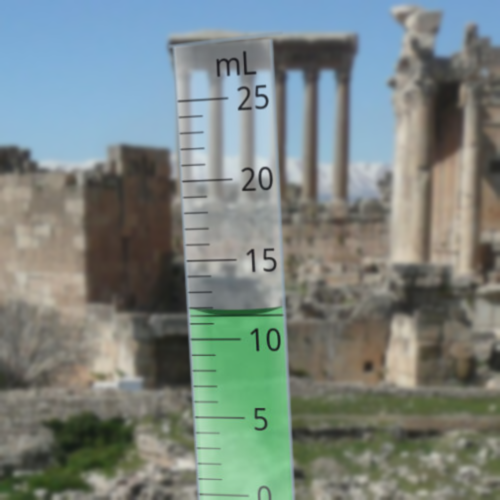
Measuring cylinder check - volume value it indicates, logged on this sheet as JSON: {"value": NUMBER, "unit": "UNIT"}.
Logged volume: {"value": 11.5, "unit": "mL"}
